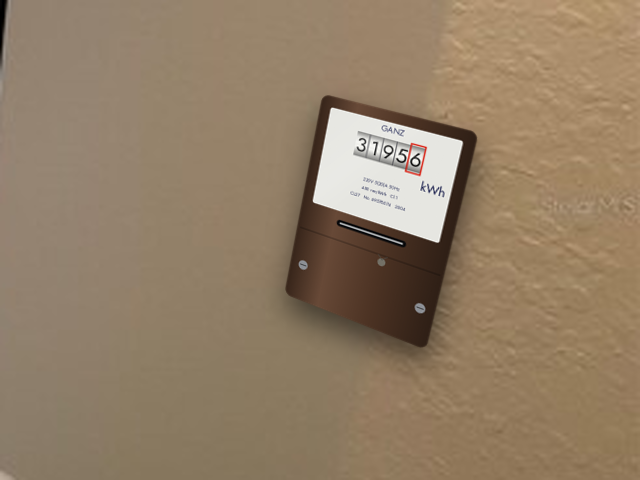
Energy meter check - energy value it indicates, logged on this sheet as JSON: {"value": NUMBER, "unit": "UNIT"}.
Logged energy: {"value": 3195.6, "unit": "kWh"}
